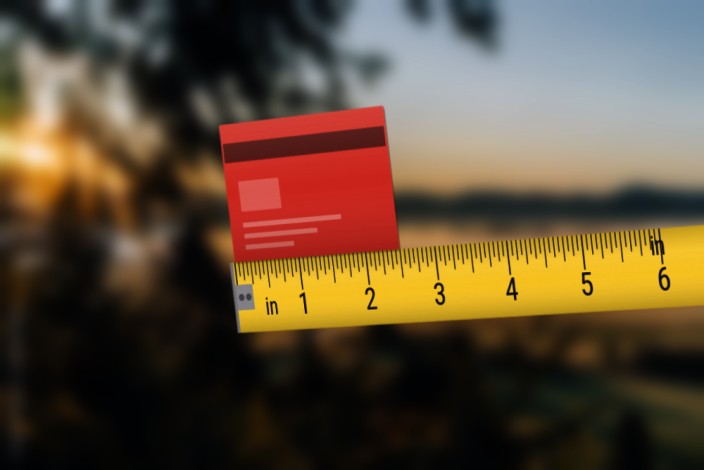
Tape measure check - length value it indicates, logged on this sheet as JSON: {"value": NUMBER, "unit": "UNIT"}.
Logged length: {"value": 2.5, "unit": "in"}
